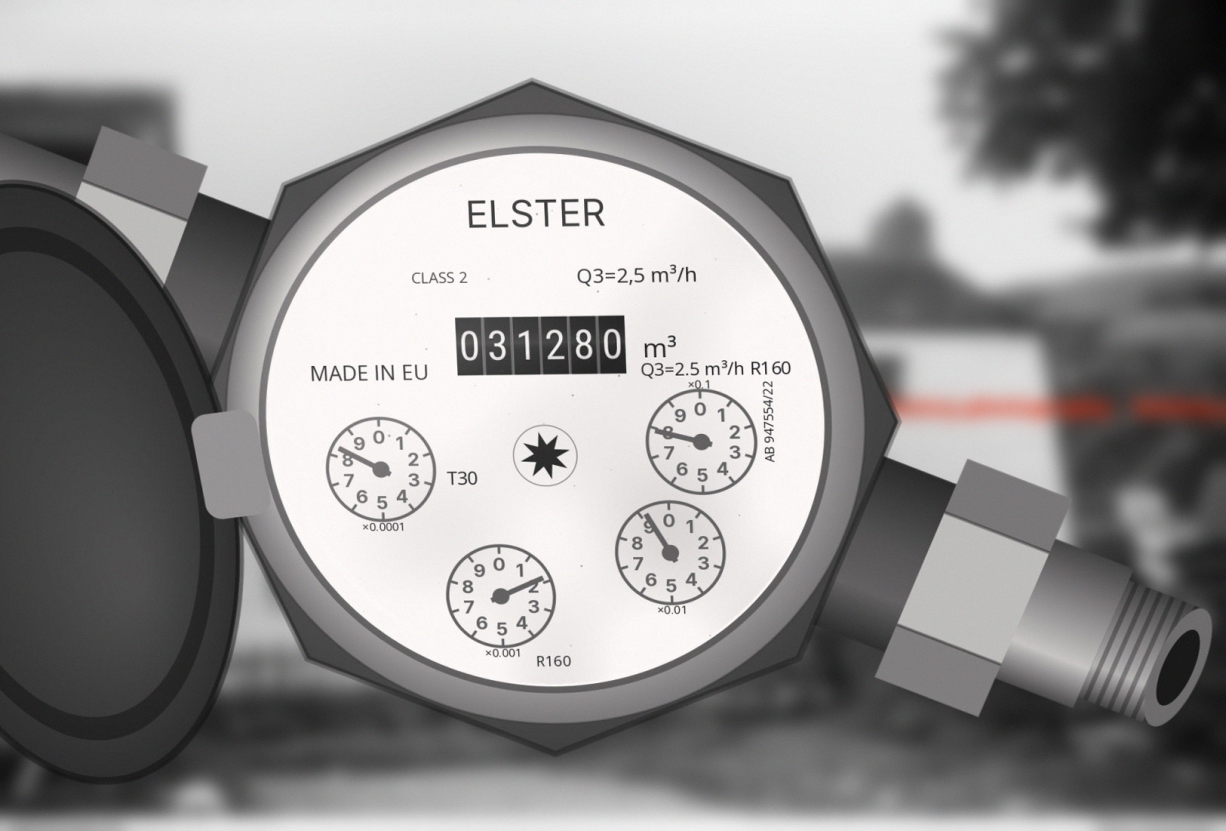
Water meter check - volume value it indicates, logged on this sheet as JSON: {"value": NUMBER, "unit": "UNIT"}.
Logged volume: {"value": 31280.7918, "unit": "m³"}
